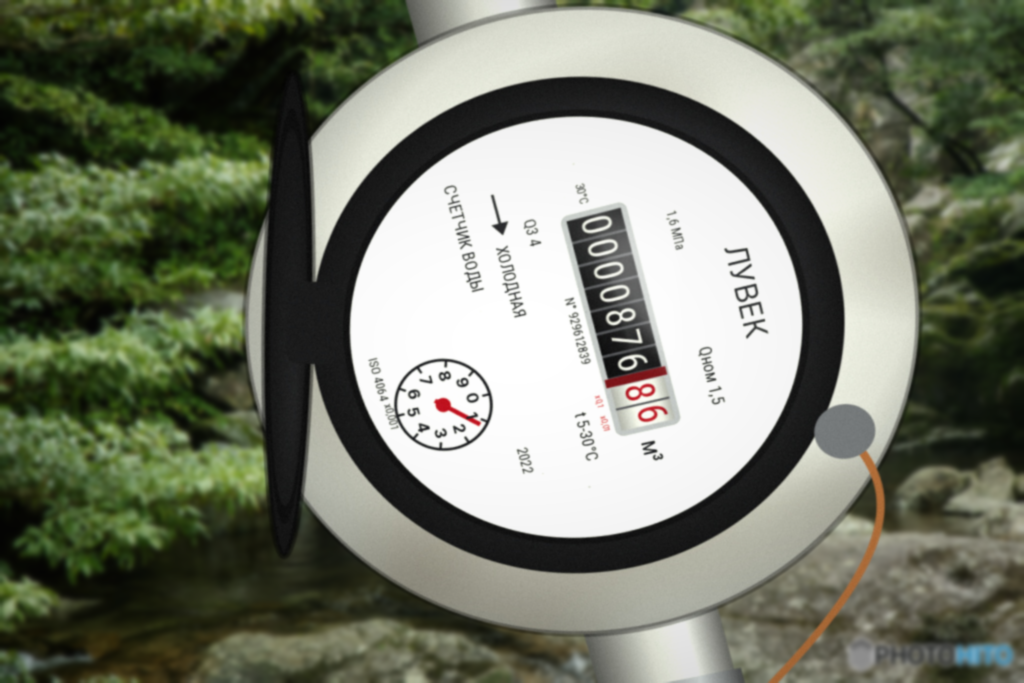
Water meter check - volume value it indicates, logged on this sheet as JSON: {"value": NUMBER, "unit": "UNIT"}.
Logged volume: {"value": 876.861, "unit": "m³"}
